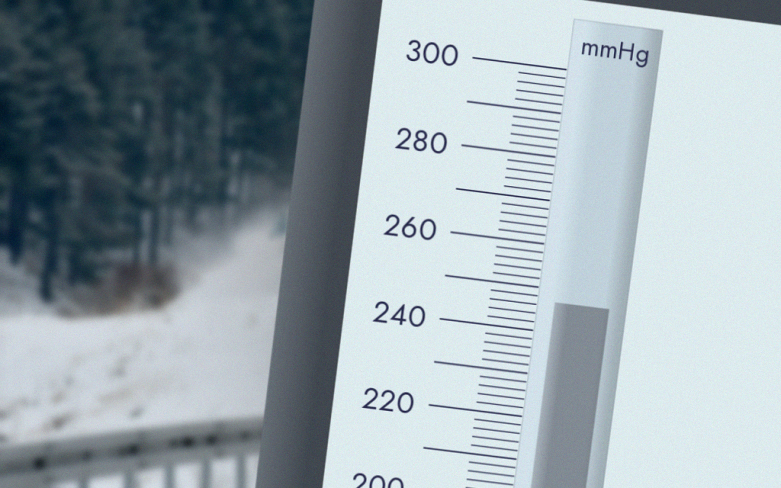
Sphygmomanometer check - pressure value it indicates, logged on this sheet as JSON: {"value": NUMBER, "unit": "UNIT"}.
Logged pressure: {"value": 247, "unit": "mmHg"}
